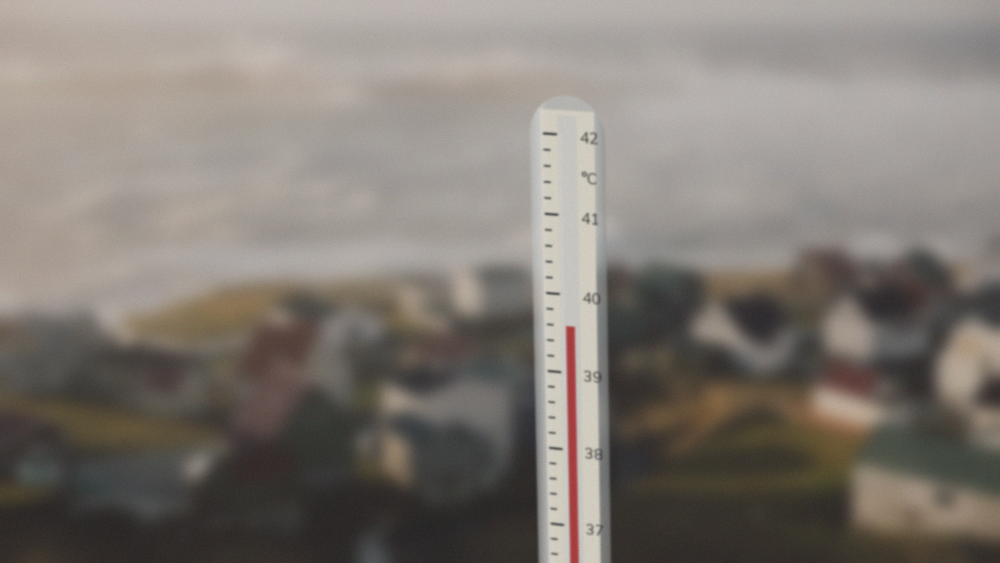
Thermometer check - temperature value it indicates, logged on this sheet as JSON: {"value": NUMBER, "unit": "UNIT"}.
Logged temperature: {"value": 39.6, "unit": "°C"}
